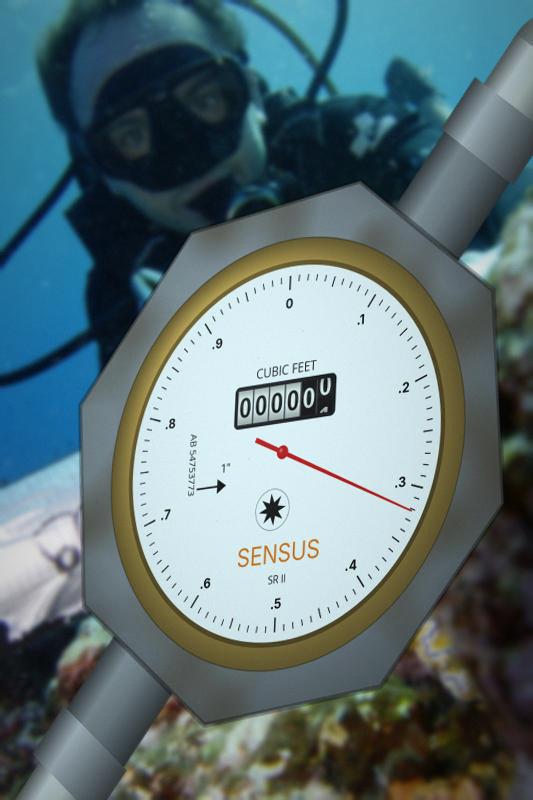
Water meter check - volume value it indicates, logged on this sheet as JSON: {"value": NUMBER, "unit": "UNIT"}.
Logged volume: {"value": 0.32, "unit": "ft³"}
